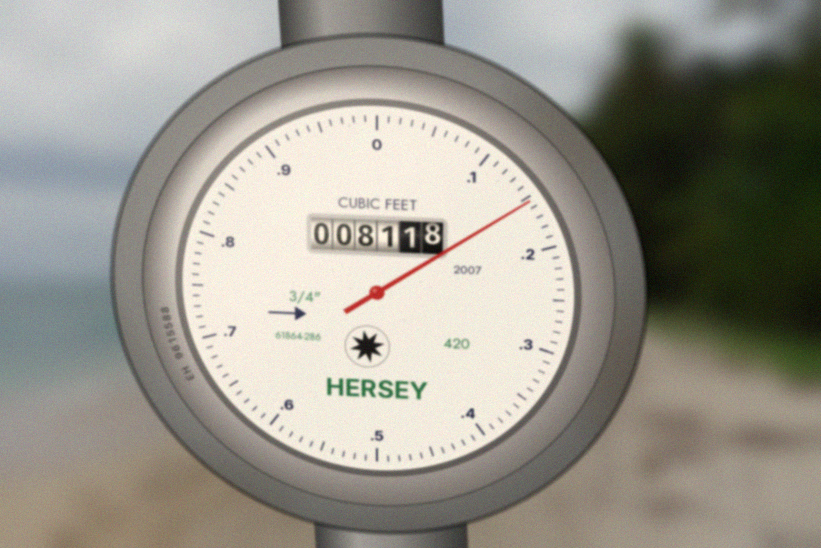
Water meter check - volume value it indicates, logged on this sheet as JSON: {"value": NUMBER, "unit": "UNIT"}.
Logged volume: {"value": 8118.15, "unit": "ft³"}
